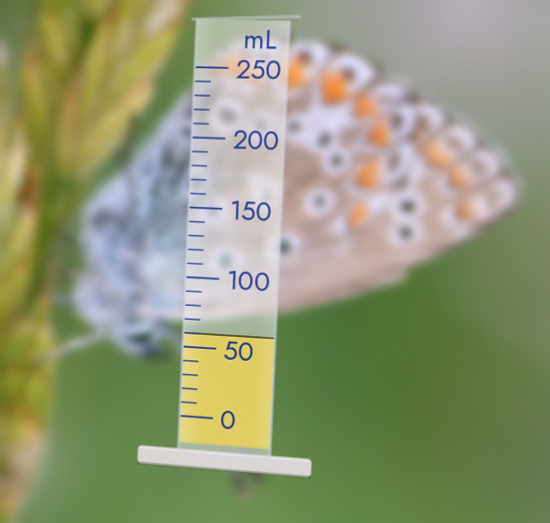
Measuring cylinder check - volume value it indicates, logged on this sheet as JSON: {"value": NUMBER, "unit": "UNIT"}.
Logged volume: {"value": 60, "unit": "mL"}
